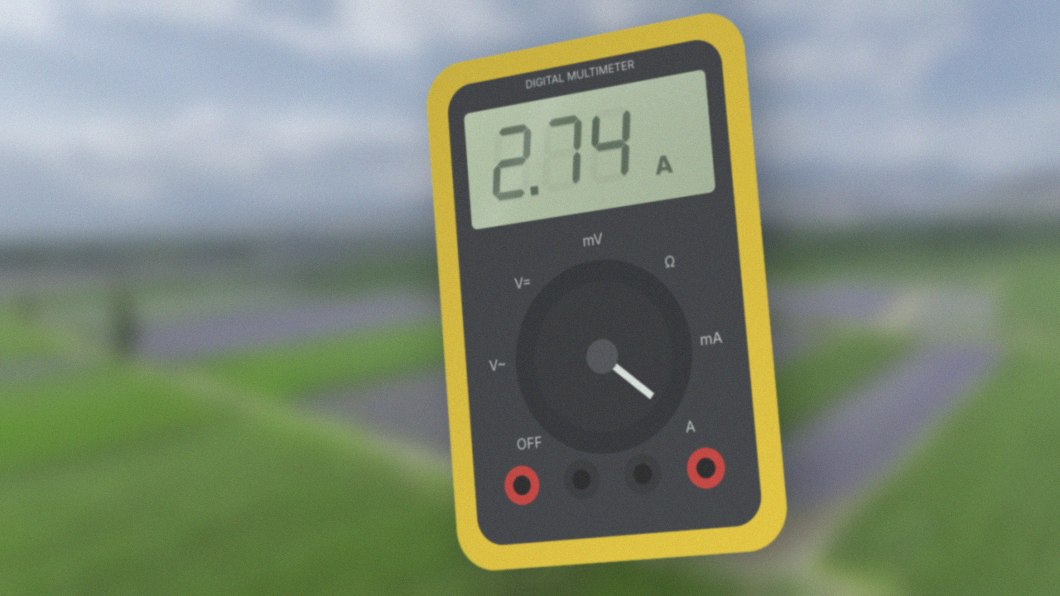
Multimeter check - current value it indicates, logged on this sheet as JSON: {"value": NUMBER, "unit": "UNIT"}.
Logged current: {"value": 2.74, "unit": "A"}
